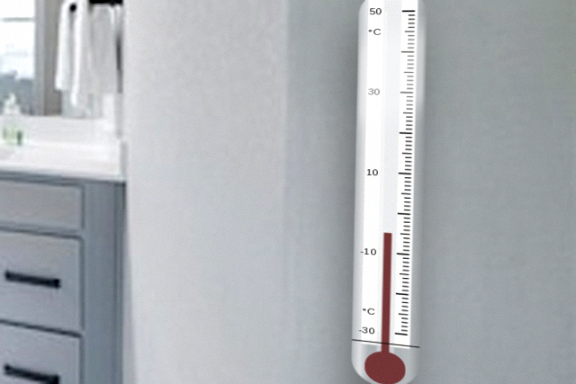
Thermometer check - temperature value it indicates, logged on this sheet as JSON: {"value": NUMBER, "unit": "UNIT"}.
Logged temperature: {"value": -5, "unit": "°C"}
